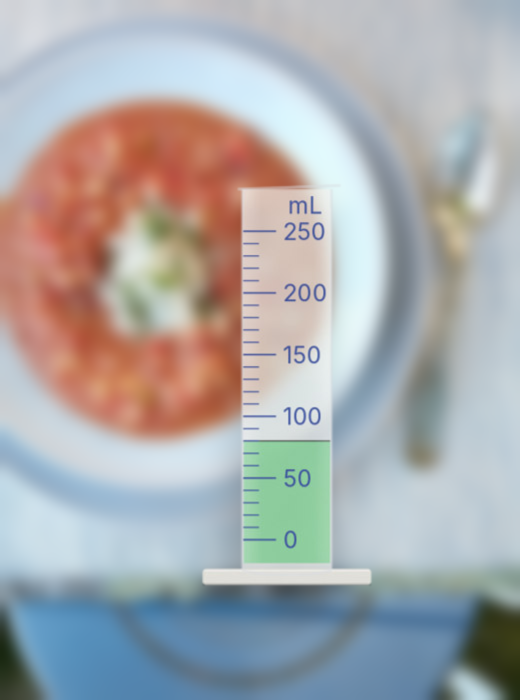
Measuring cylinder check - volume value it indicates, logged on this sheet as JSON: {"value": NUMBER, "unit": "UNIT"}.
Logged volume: {"value": 80, "unit": "mL"}
